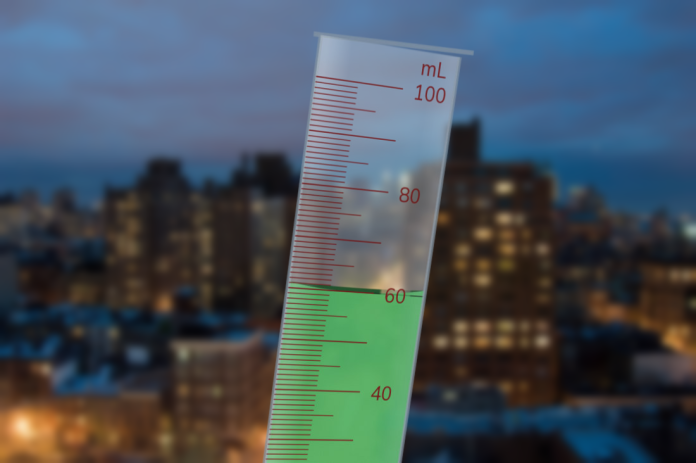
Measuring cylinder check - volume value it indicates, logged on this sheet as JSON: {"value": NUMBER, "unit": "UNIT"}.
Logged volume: {"value": 60, "unit": "mL"}
